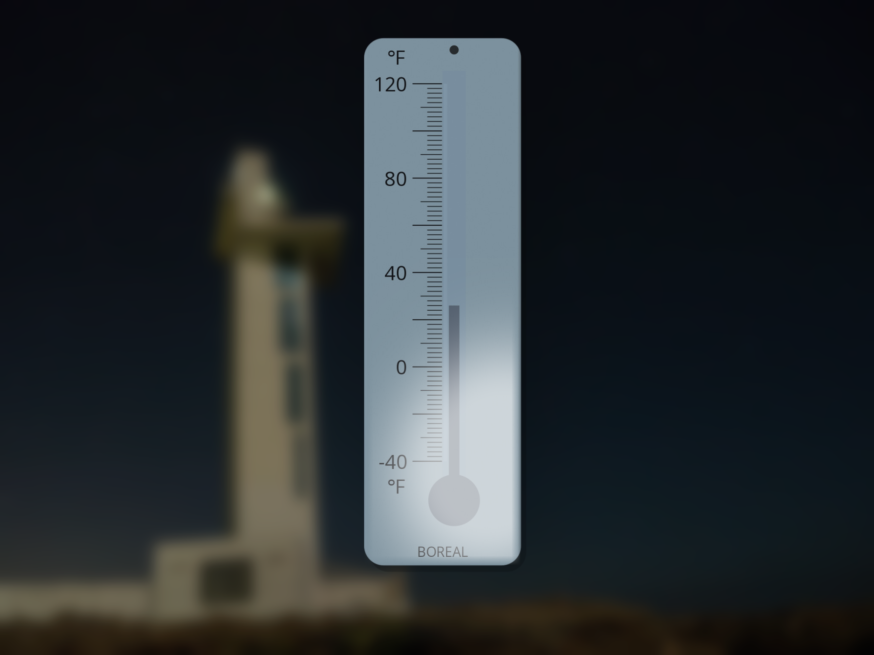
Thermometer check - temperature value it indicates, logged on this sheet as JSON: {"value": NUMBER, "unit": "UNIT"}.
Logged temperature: {"value": 26, "unit": "°F"}
